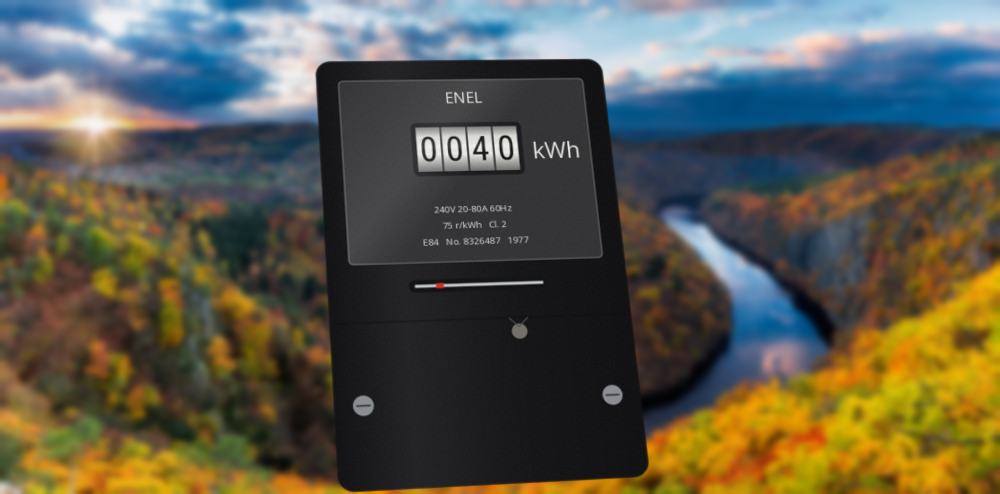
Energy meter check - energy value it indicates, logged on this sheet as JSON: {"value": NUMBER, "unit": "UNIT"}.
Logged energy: {"value": 40, "unit": "kWh"}
